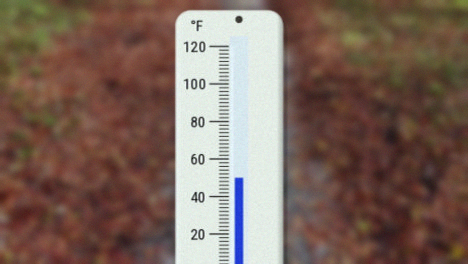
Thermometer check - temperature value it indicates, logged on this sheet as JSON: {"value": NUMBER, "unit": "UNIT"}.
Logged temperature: {"value": 50, "unit": "°F"}
